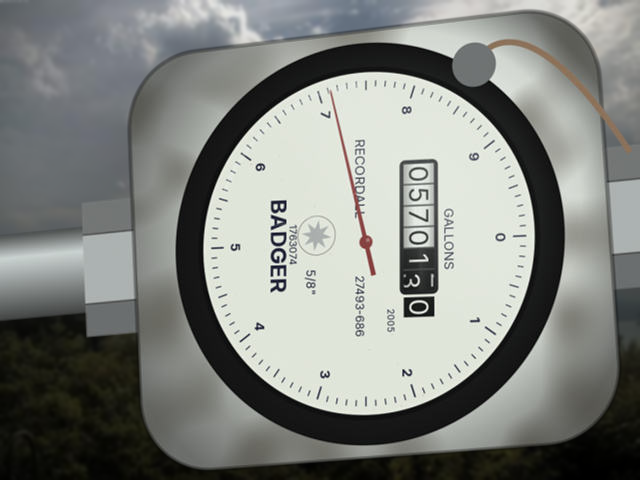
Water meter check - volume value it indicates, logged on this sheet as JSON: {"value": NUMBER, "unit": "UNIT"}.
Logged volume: {"value": 570127.1, "unit": "gal"}
